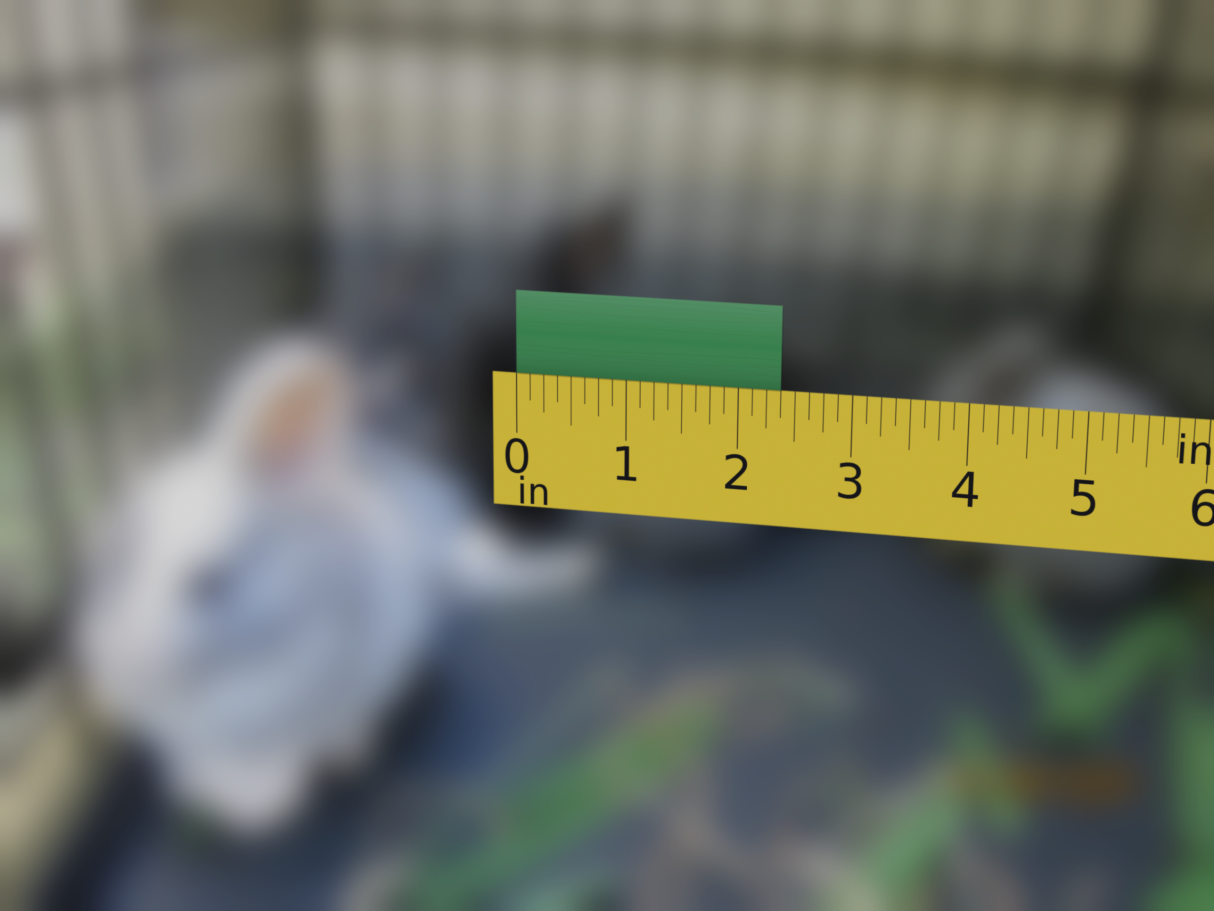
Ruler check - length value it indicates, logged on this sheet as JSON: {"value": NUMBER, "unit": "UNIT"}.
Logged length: {"value": 2.375, "unit": "in"}
